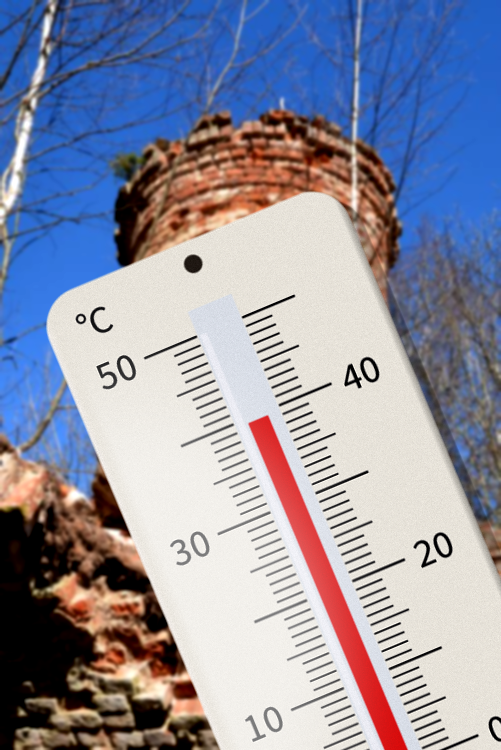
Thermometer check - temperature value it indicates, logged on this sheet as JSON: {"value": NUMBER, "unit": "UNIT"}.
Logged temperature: {"value": 39.5, "unit": "°C"}
